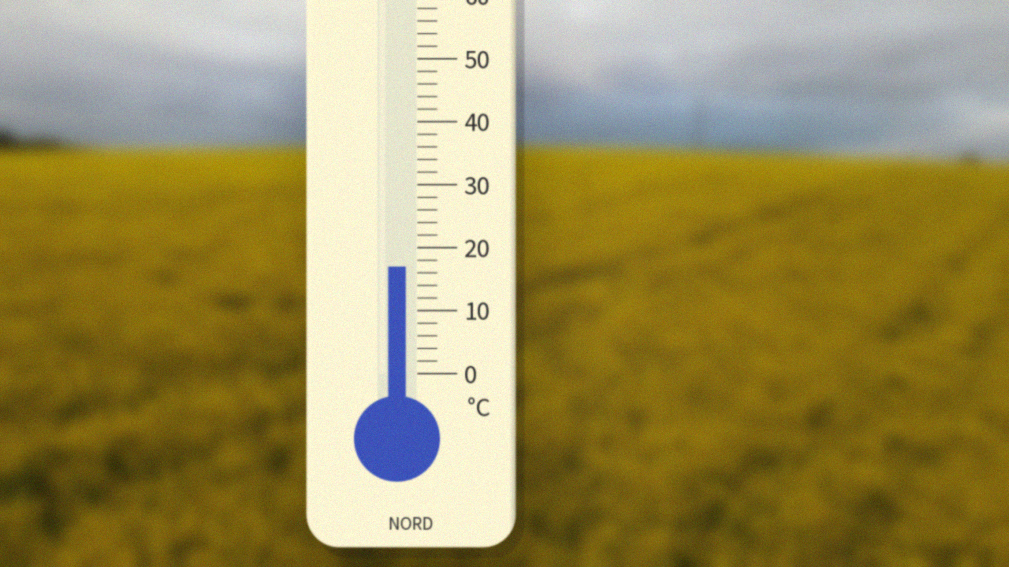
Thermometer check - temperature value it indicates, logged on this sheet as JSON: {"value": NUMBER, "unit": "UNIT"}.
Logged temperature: {"value": 17, "unit": "°C"}
